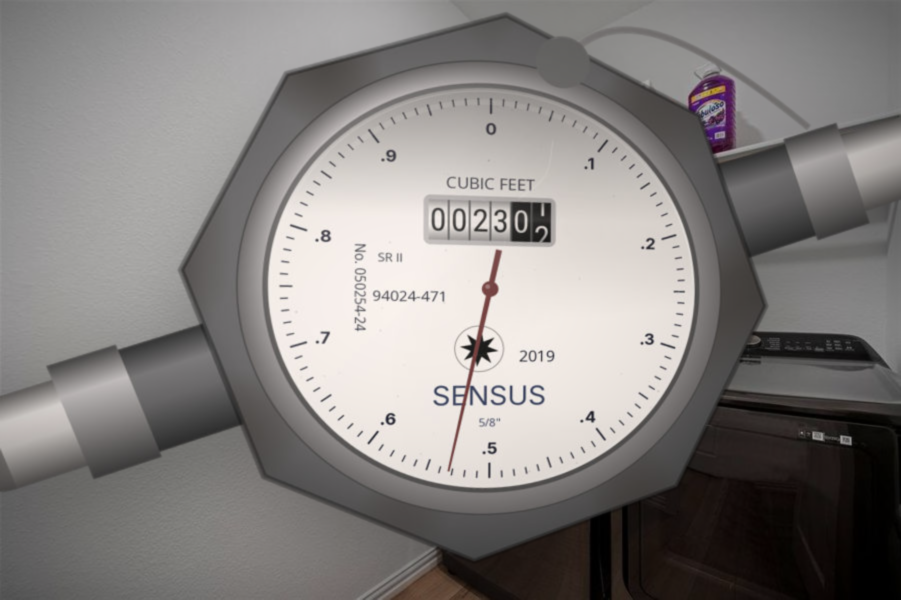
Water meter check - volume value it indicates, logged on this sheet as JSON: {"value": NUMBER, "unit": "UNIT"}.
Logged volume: {"value": 2301.53, "unit": "ft³"}
